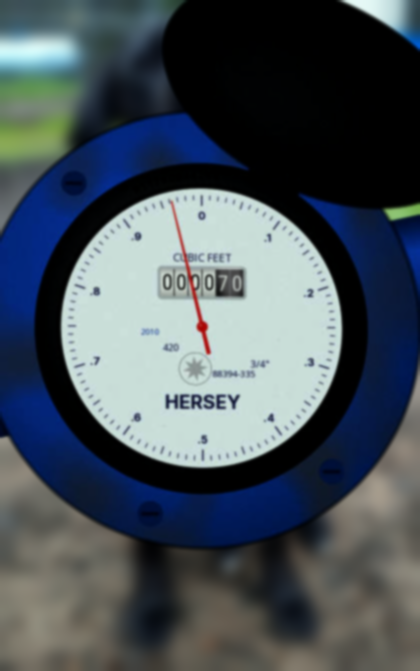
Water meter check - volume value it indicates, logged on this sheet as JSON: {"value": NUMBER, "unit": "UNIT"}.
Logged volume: {"value": 69.96, "unit": "ft³"}
